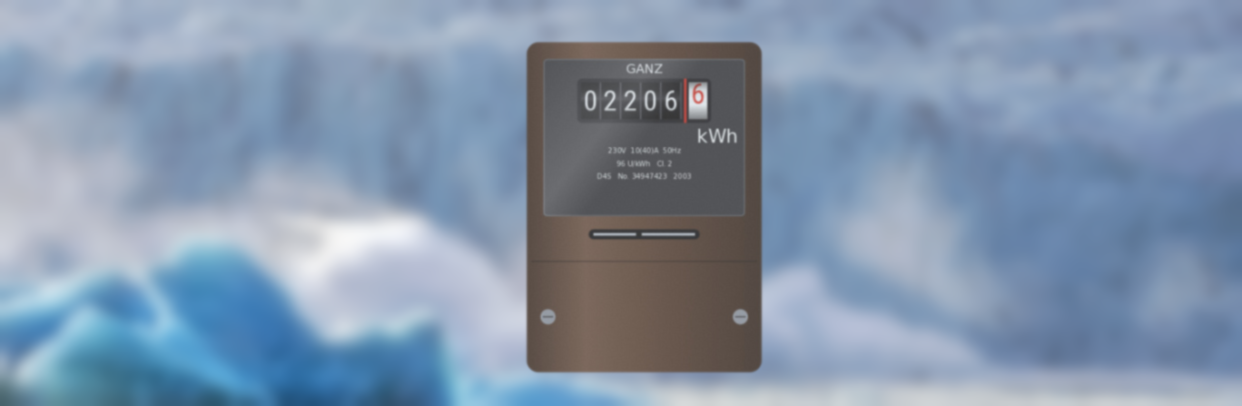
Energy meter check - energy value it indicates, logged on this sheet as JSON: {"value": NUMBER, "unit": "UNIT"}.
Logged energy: {"value": 2206.6, "unit": "kWh"}
